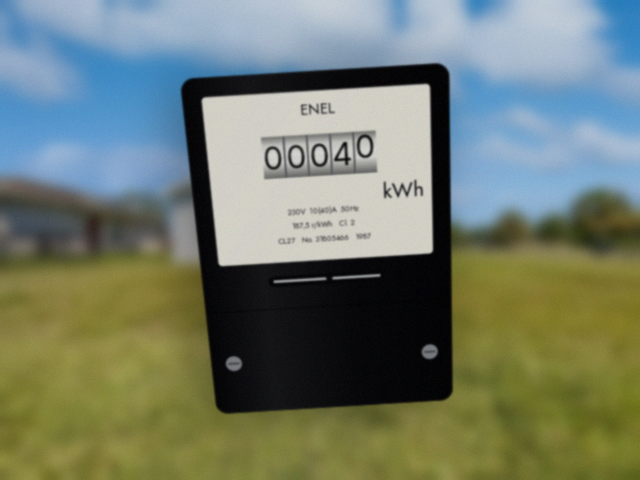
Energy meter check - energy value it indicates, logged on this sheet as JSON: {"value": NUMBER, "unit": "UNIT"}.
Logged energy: {"value": 40, "unit": "kWh"}
